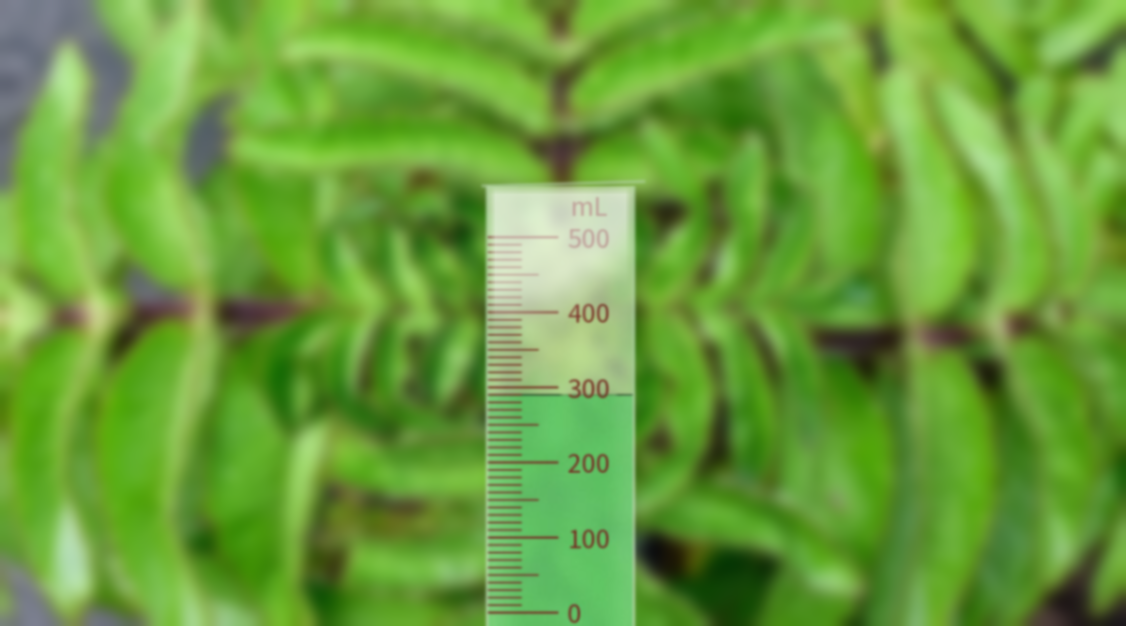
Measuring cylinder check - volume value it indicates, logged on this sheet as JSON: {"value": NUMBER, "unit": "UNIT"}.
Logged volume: {"value": 290, "unit": "mL"}
